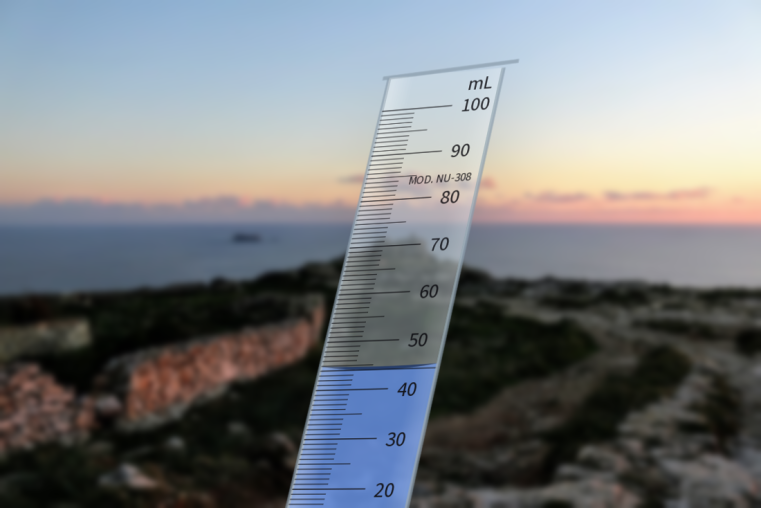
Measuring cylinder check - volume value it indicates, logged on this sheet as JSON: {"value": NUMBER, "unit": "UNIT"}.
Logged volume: {"value": 44, "unit": "mL"}
